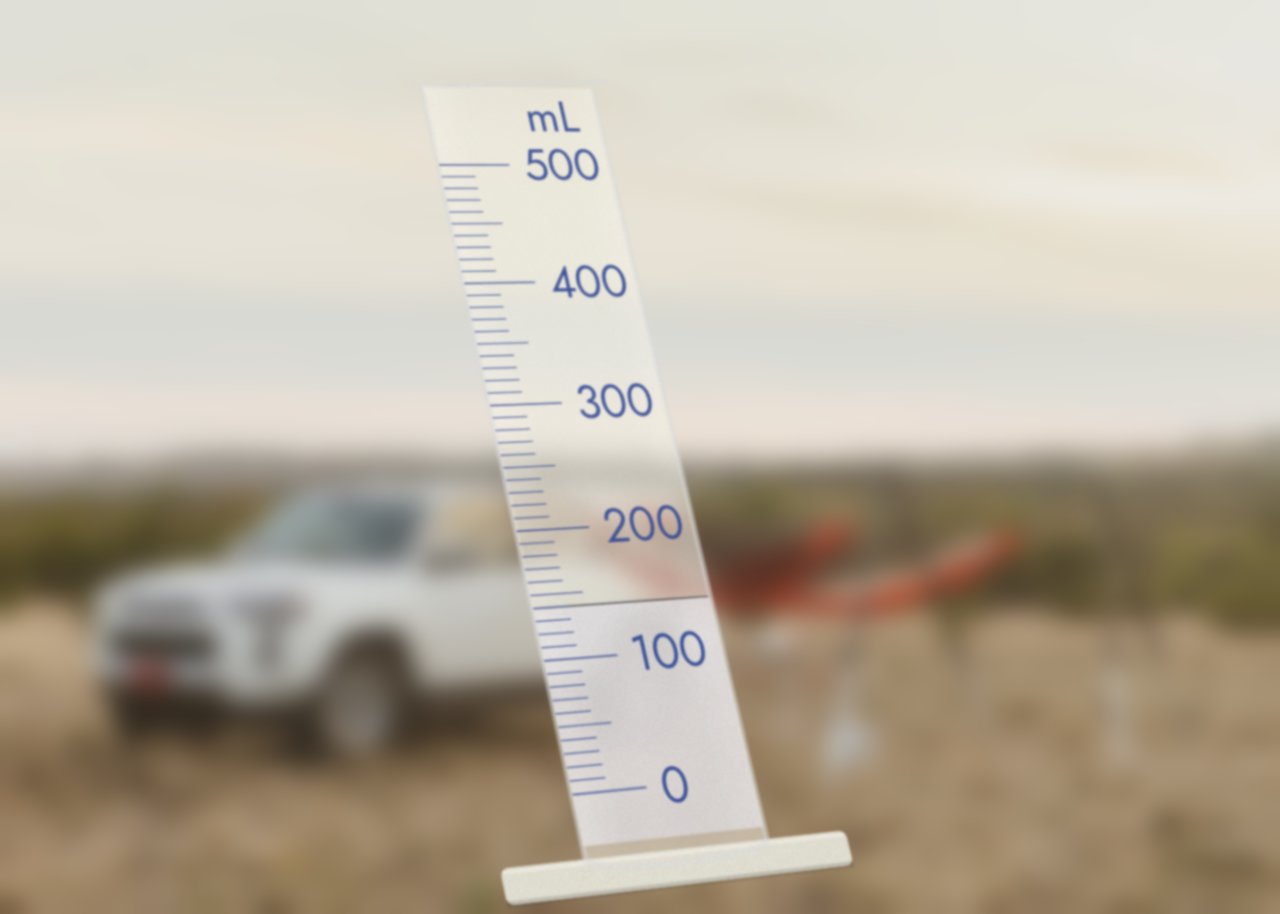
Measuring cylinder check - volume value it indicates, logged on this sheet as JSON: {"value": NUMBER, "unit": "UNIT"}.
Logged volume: {"value": 140, "unit": "mL"}
